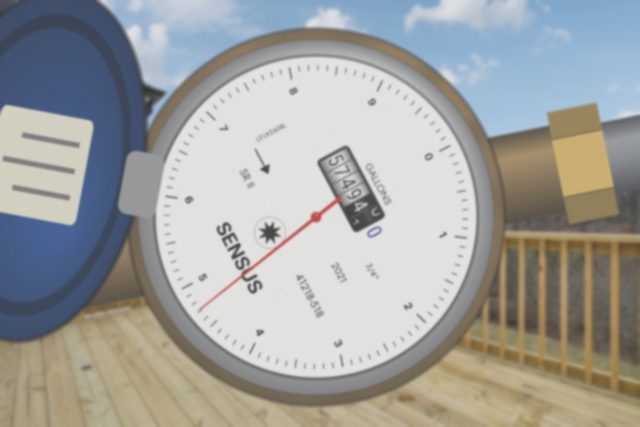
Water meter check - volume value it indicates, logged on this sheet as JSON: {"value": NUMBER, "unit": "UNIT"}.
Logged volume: {"value": 5749404.7, "unit": "gal"}
